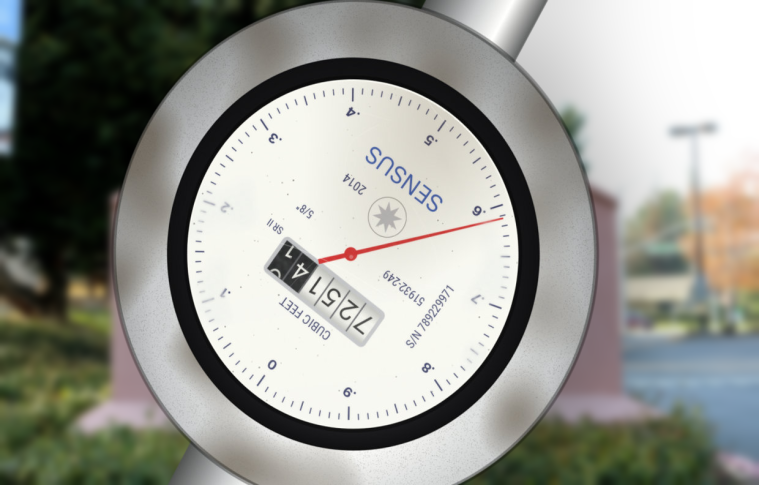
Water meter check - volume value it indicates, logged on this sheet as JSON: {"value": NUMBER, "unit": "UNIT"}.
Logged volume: {"value": 725140.61, "unit": "ft³"}
